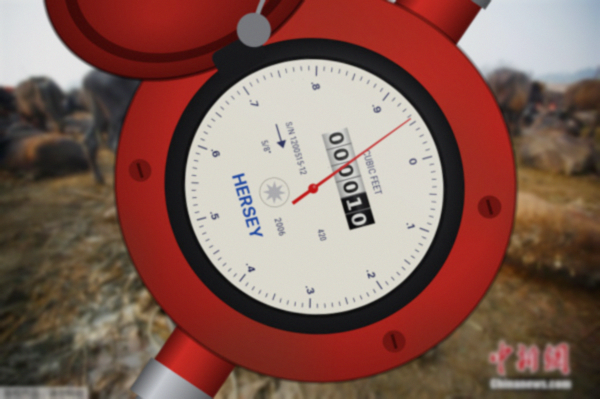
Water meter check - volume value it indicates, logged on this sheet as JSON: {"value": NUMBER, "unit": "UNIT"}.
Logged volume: {"value": 9.94, "unit": "ft³"}
